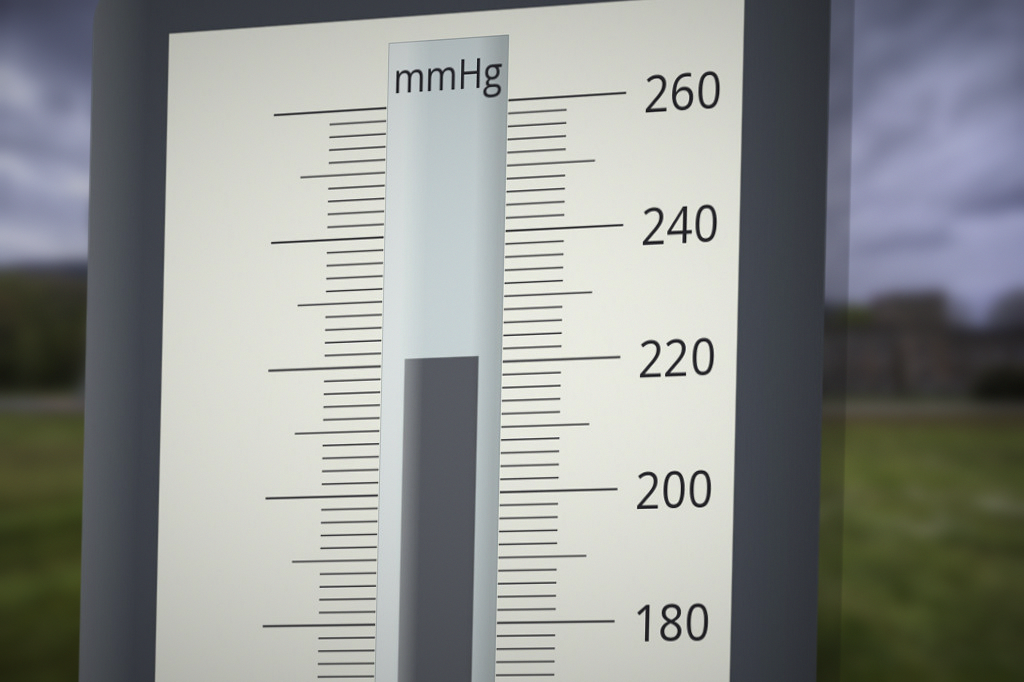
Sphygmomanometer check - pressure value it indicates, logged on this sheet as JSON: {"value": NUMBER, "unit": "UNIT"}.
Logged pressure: {"value": 221, "unit": "mmHg"}
